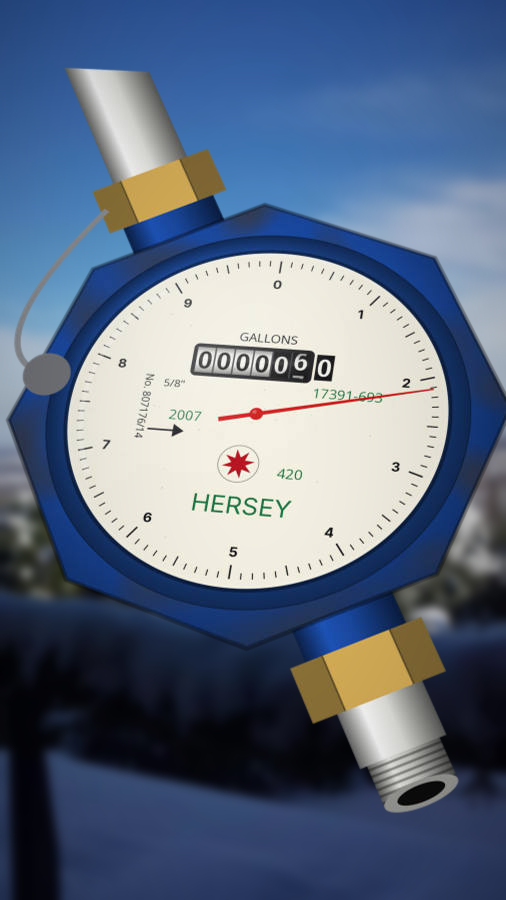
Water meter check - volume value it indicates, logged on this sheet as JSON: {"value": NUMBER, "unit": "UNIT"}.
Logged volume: {"value": 62.1, "unit": "gal"}
